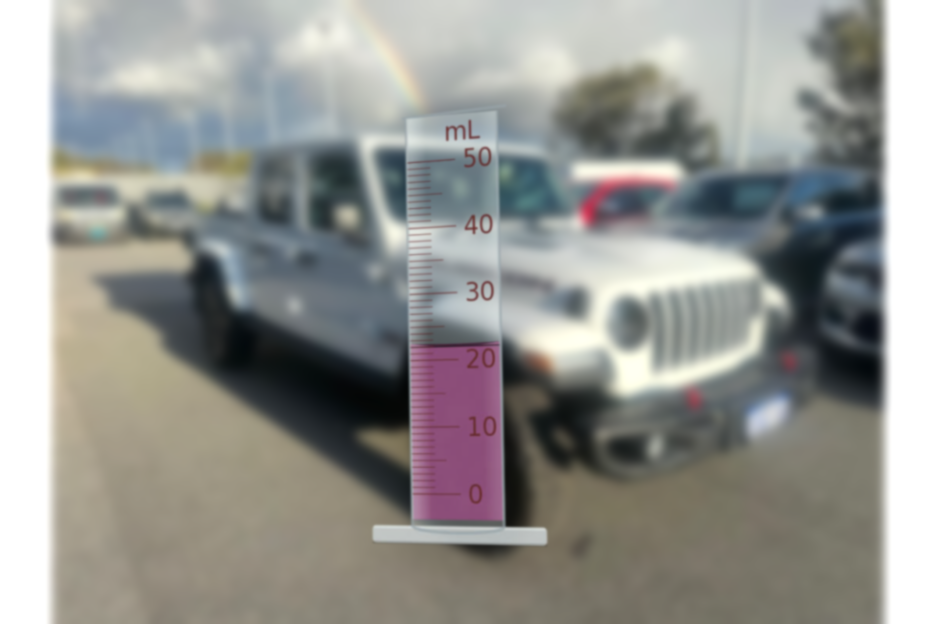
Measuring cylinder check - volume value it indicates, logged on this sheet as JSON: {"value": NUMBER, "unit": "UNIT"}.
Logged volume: {"value": 22, "unit": "mL"}
